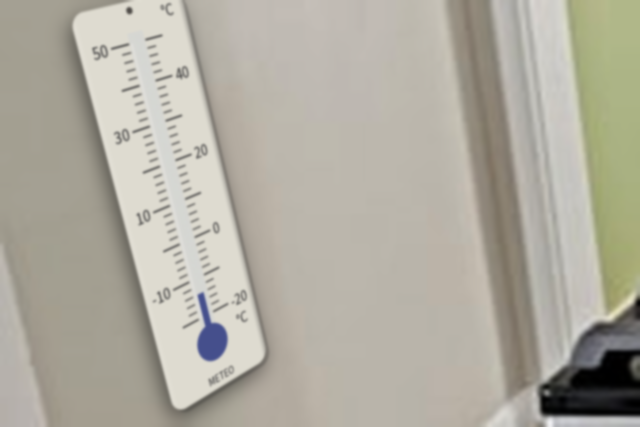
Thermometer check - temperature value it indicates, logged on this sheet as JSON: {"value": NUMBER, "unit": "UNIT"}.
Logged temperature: {"value": -14, "unit": "°C"}
